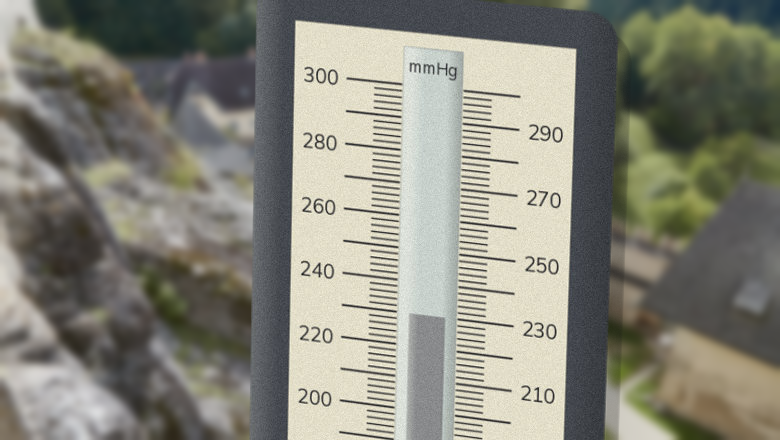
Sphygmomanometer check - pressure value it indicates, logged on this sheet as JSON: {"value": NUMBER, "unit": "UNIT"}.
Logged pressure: {"value": 230, "unit": "mmHg"}
